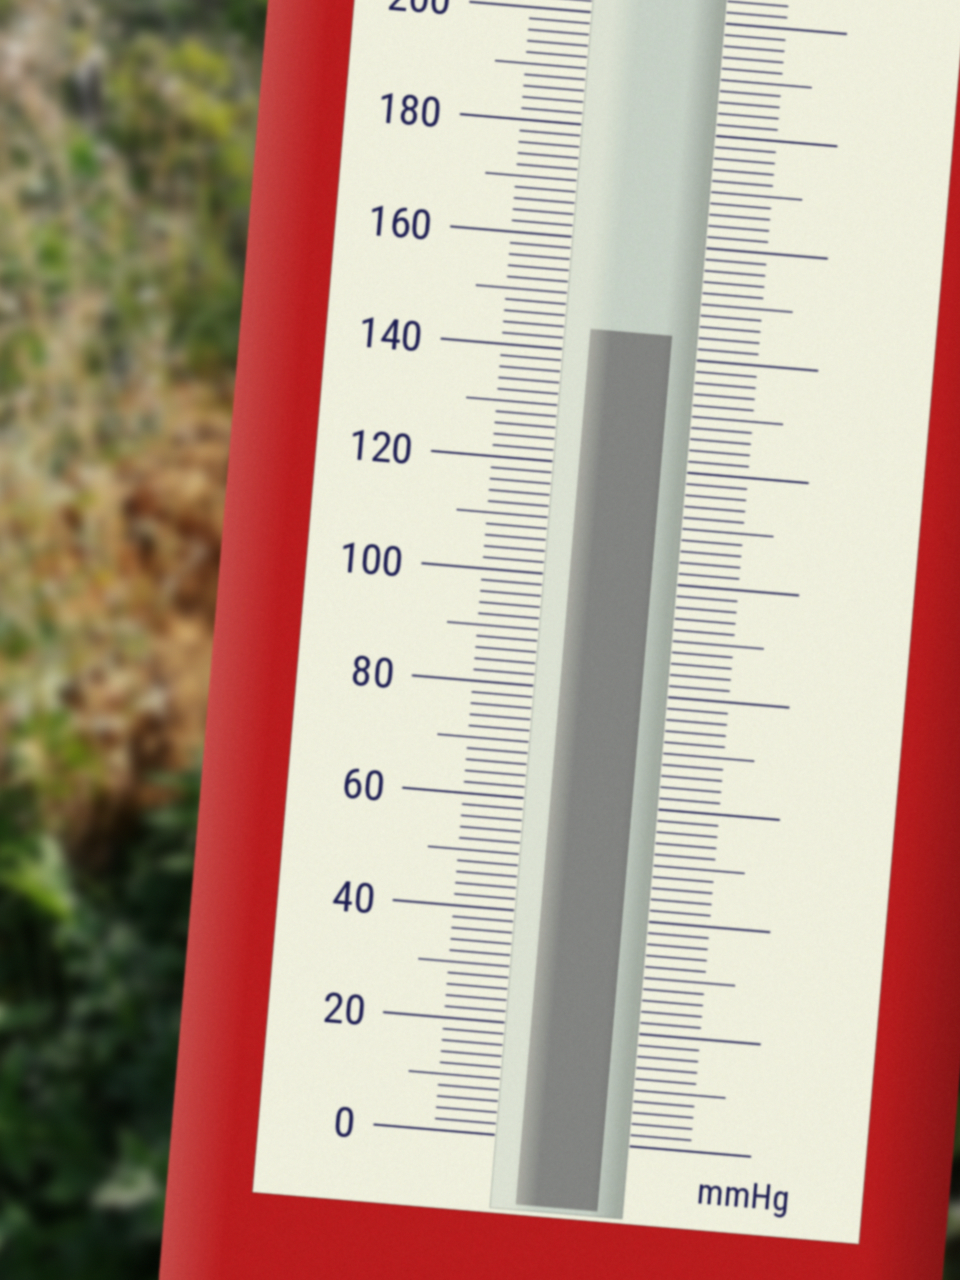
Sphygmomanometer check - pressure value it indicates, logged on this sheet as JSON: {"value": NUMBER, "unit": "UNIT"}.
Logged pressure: {"value": 144, "unit": "mmHg"}
